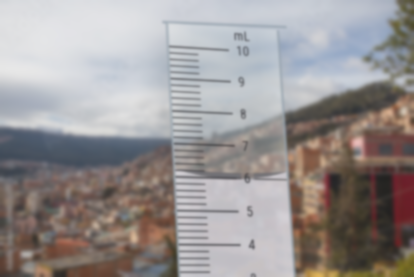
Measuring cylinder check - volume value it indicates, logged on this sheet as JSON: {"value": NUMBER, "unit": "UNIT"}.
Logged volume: {"value": 6, "unit": "mL"}
